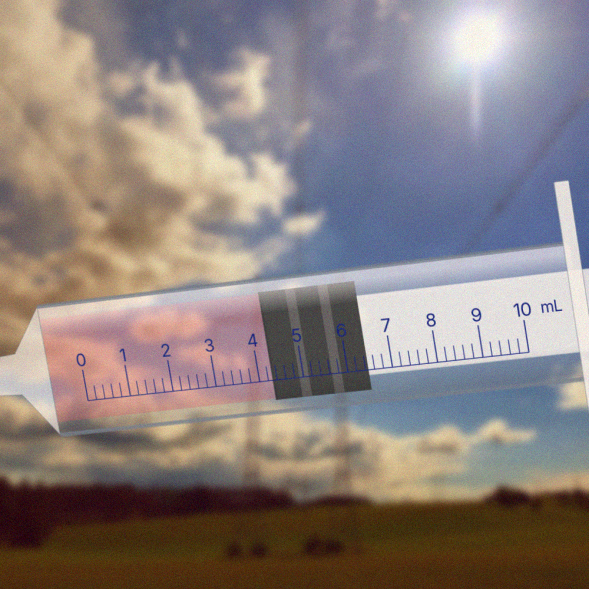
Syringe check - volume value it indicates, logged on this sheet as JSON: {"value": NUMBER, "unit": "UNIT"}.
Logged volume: {"value": 4.3, "unit": "mL"}
